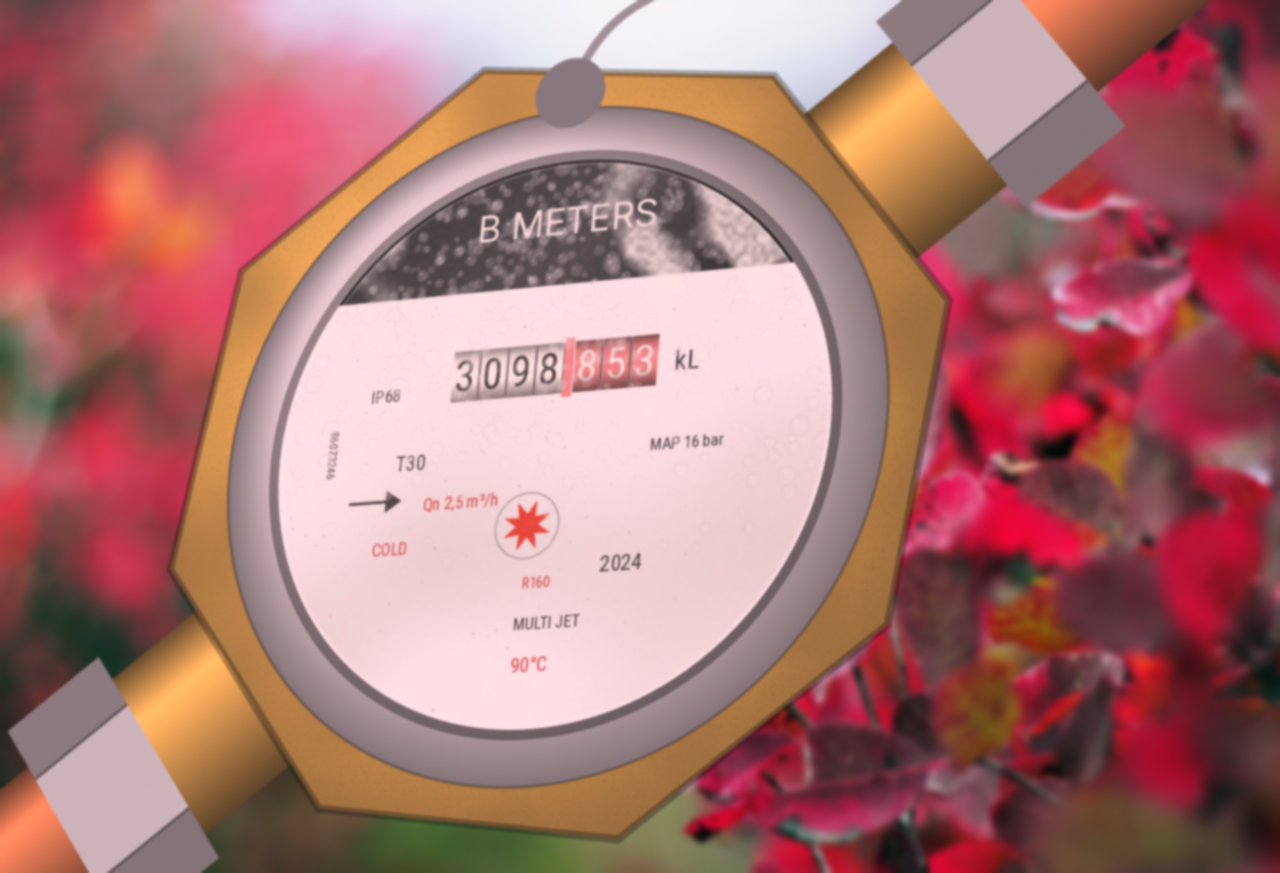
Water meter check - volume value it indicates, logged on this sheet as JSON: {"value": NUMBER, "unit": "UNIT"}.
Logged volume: {"value": 3098.853, "unit": "kL"}
